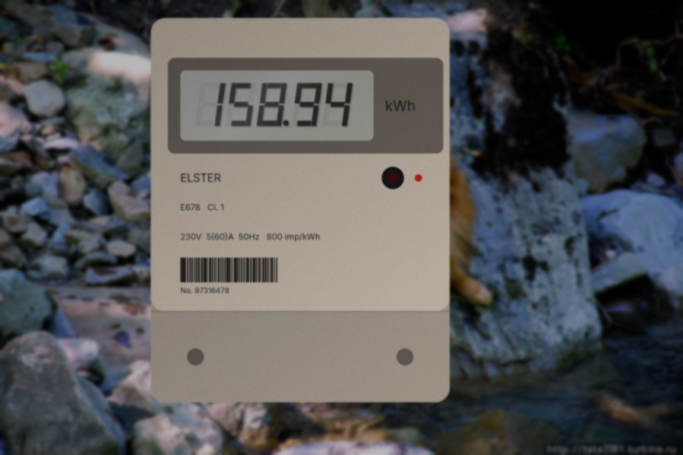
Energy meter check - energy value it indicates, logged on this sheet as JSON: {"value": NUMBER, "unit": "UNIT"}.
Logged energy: {"value": 158.94, "unit": "kWh"}
